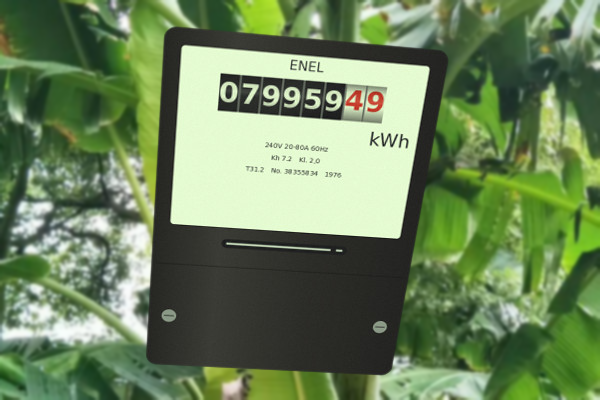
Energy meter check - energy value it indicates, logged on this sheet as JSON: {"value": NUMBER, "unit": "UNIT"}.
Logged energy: {"value": 79959.49, "unit": "kWh"}
